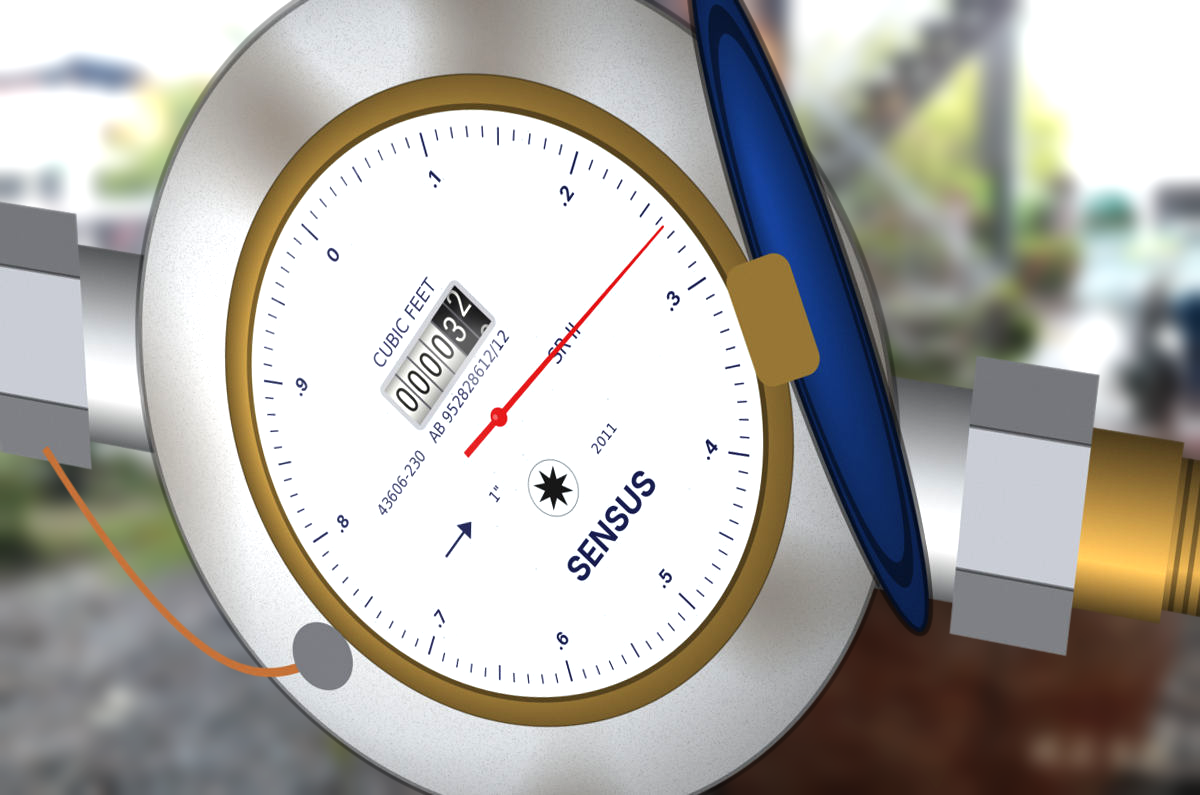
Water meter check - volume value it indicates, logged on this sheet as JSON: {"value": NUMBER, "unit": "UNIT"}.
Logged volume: {"value": 32.26, "unit": "ft³"}
